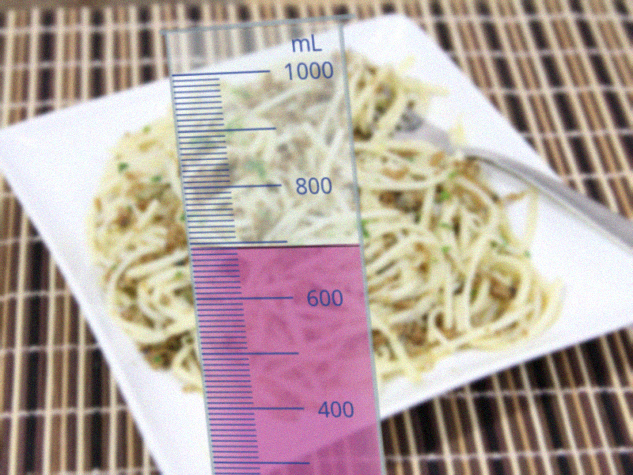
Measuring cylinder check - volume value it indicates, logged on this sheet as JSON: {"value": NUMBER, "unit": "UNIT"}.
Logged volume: {"value": 690, "unit": "mL"}
